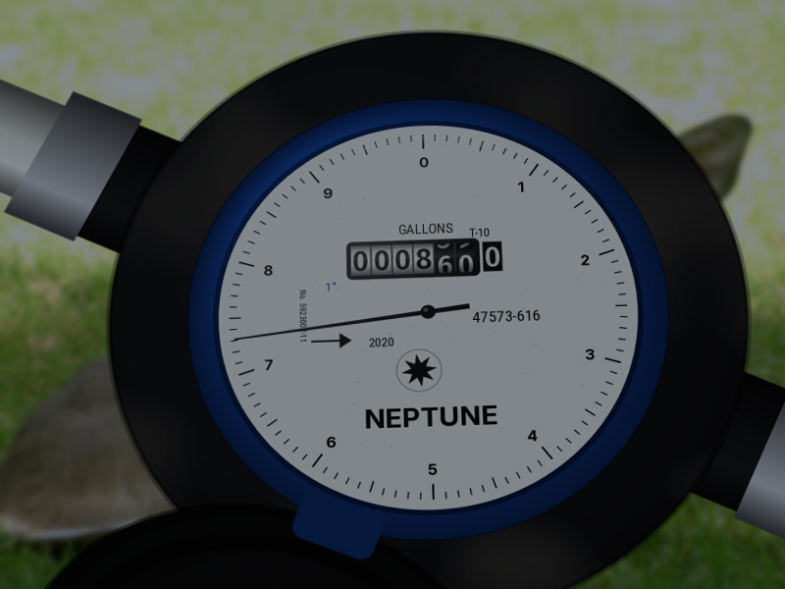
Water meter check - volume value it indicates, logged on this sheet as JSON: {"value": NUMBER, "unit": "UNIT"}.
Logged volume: {"value": 8597.3, "unit": "gal"}
